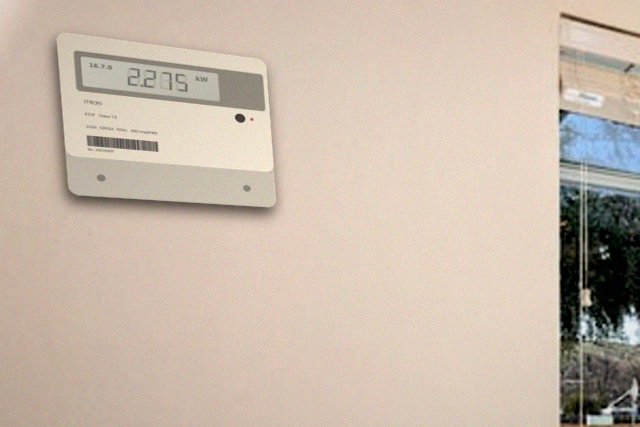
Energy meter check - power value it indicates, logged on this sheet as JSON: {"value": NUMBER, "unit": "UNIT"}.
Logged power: {"value": 2.275, "unit": "kW"}
